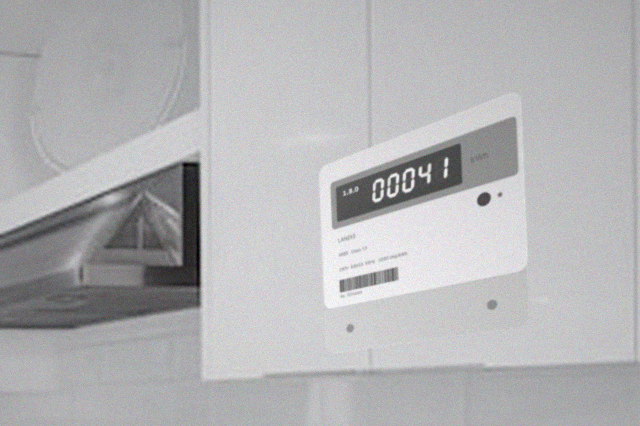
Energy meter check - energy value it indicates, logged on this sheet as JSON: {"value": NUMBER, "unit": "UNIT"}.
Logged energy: {"value": 41, "unit": "kWh"}
